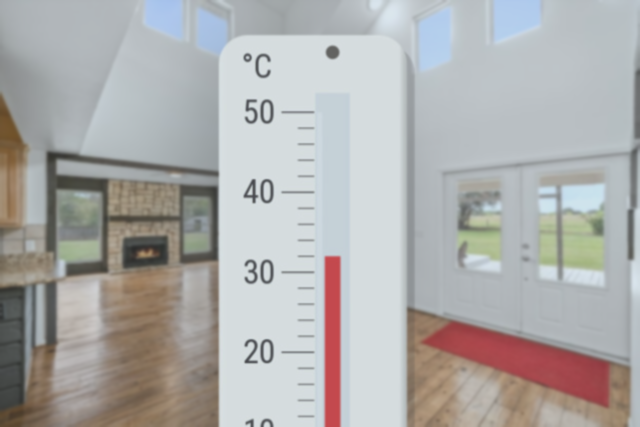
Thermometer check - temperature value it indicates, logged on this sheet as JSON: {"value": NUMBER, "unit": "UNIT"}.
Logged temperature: {"value": 32, "unit": "°C"}
